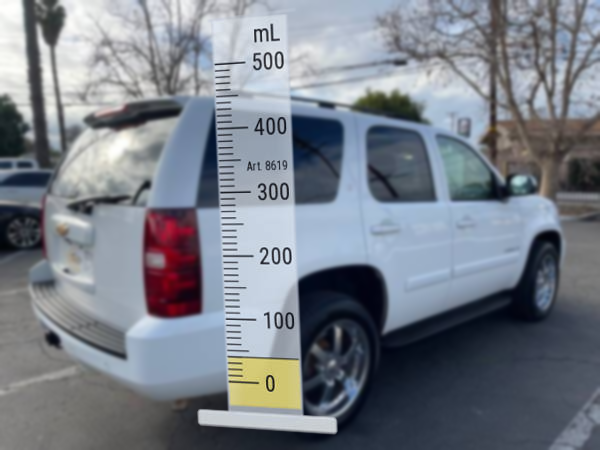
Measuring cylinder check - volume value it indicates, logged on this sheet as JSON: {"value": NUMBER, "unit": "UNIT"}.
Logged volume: {"value": 40, "unit": "mL"}
